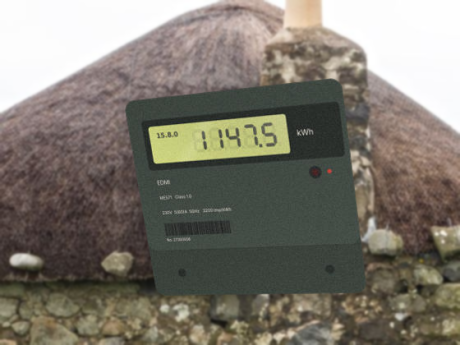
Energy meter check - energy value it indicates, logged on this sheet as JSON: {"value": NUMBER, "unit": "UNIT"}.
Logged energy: {"value": 1147.5, "unit": "kWh"}
